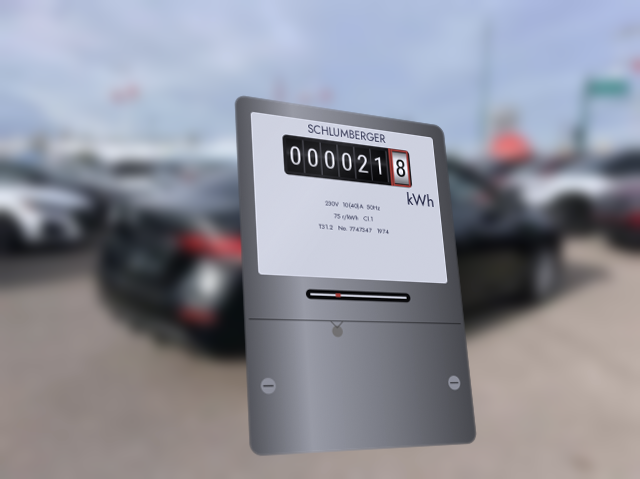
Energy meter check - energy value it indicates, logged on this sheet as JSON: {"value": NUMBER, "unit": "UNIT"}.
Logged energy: {"value": 21.8, "unit": "kWh"}
